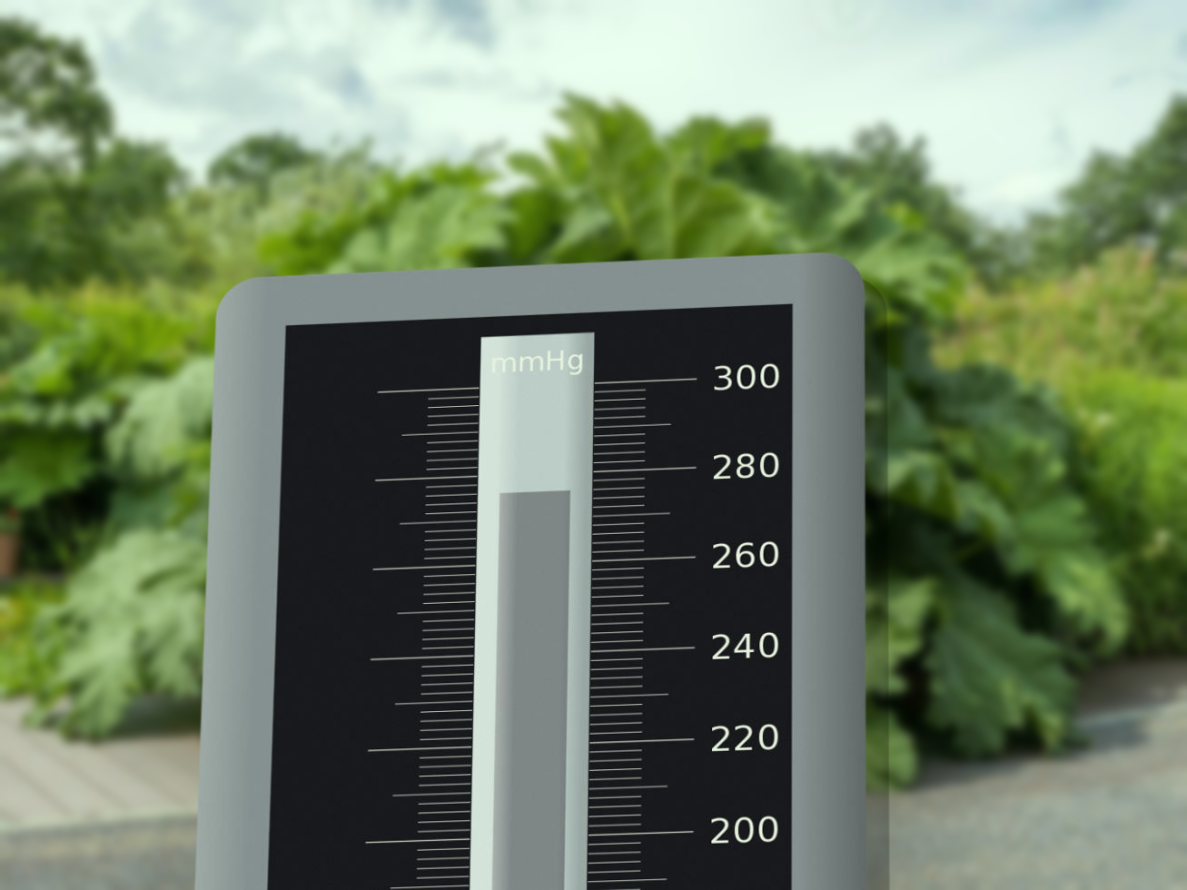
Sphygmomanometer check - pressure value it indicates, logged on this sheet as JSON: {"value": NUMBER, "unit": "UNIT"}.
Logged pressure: {"value": 276, "unit": "mmHg"}
